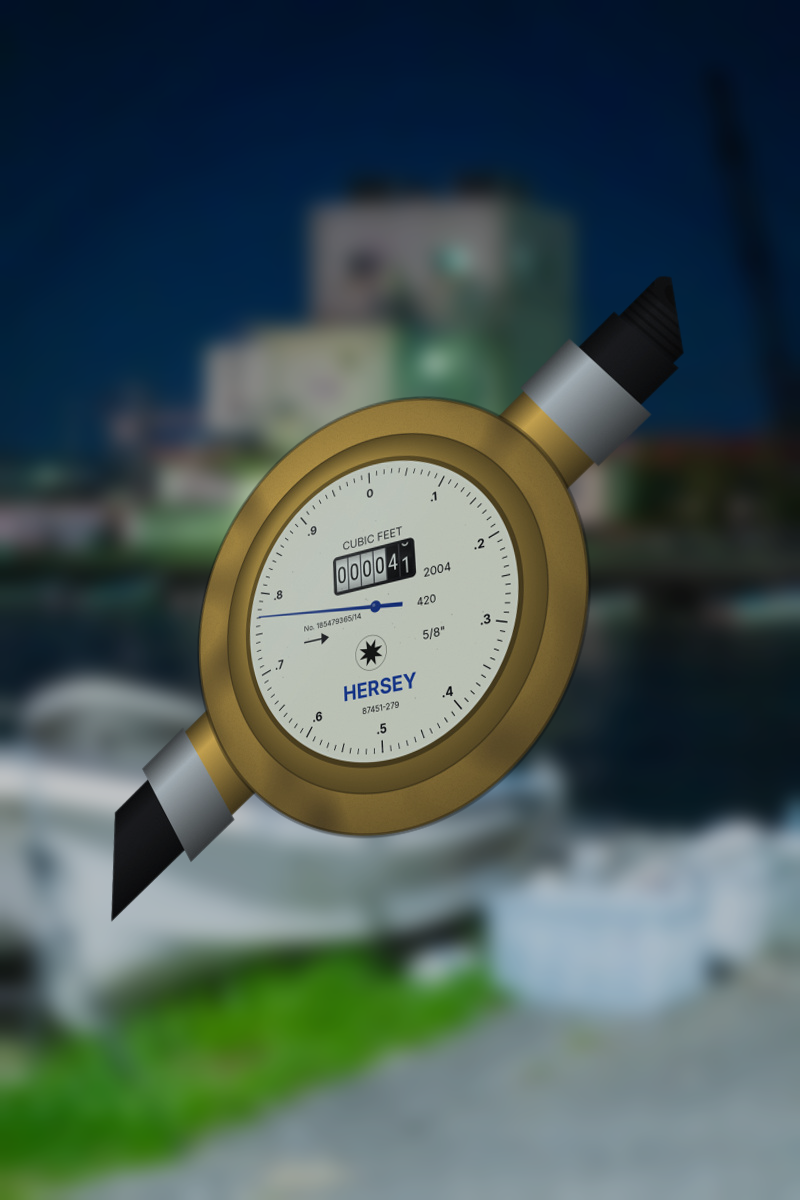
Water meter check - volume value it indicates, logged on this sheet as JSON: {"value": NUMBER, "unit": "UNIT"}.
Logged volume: {"value": 40.77, "unit": "ft³"}
